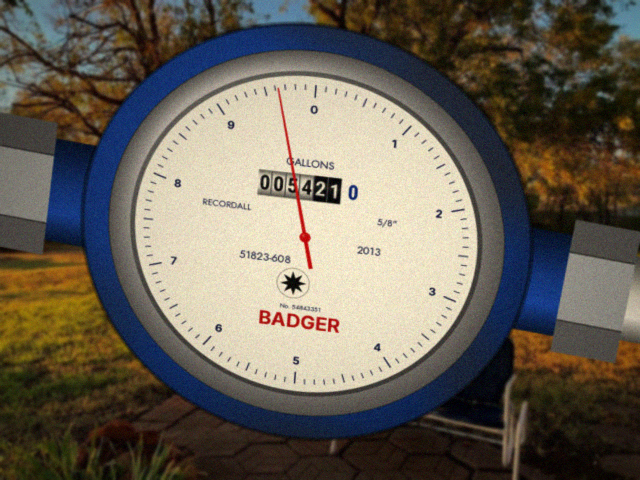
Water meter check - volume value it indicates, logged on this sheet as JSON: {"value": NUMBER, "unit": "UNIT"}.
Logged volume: {"value": 54209.6, "unit": "gal"}
